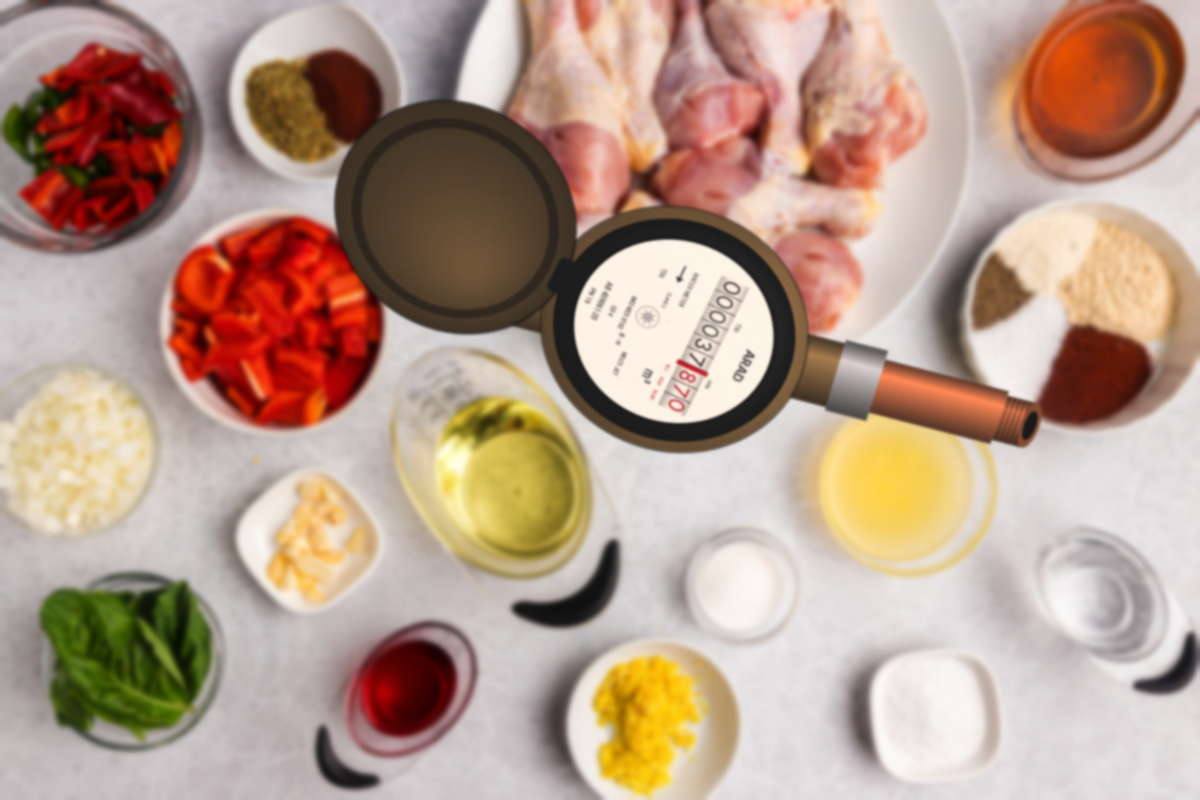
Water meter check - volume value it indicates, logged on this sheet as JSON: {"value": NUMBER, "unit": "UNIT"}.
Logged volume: {"value": 37.870, "unit": "m³"}
